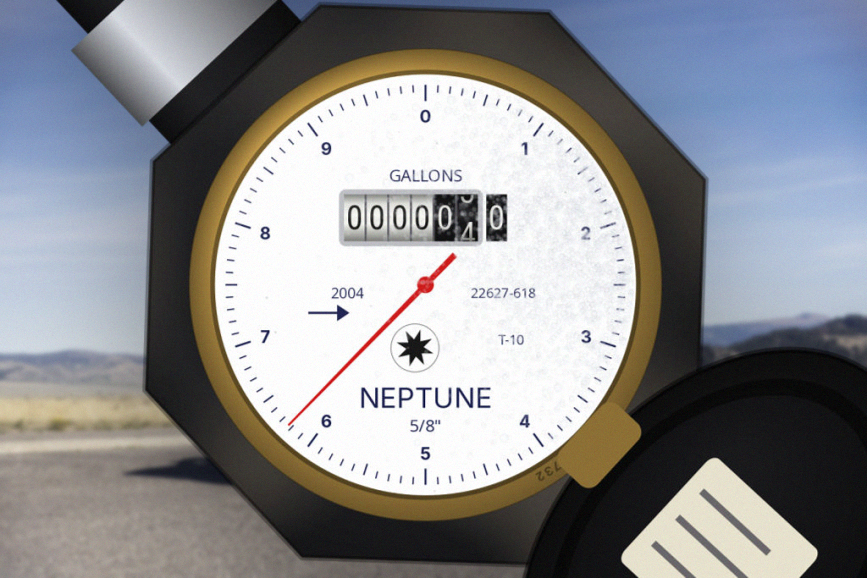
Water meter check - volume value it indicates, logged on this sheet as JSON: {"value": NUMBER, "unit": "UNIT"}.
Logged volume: {"value": 36.2, "unit": "gal"}
